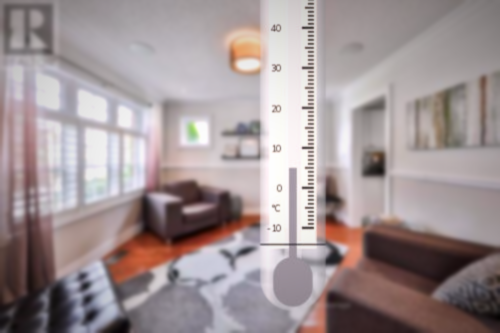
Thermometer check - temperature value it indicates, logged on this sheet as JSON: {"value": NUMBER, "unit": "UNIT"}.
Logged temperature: {"value": 5, "unit": "°C"}
